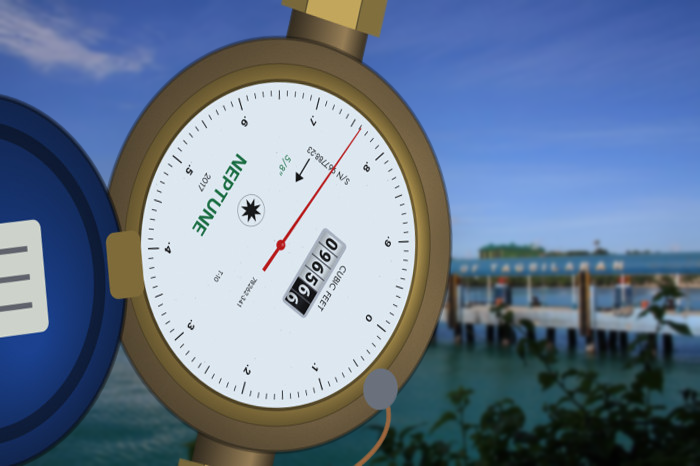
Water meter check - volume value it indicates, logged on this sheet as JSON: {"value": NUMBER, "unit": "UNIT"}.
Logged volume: {"value": 96565.76, "unit": "ft³"}
